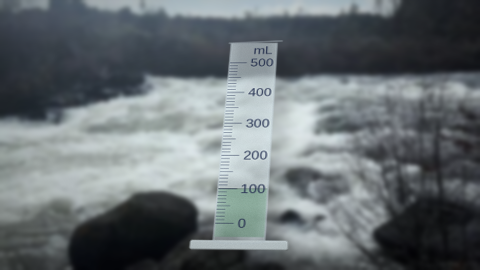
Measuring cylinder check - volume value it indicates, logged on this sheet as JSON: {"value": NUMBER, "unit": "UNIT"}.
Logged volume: {"value": 100, "unit": "mL"}
